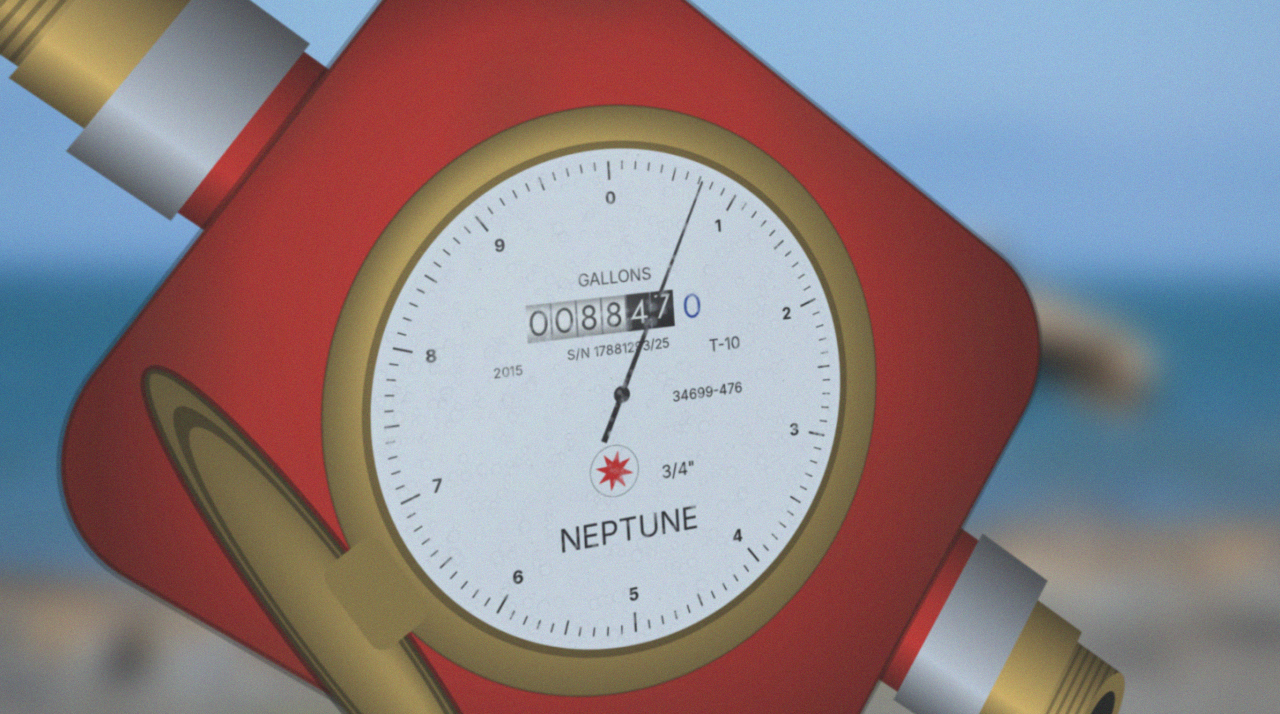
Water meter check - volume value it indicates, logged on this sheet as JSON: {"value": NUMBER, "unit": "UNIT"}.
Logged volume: {"value": 88470.7, "unit": "gal"}
